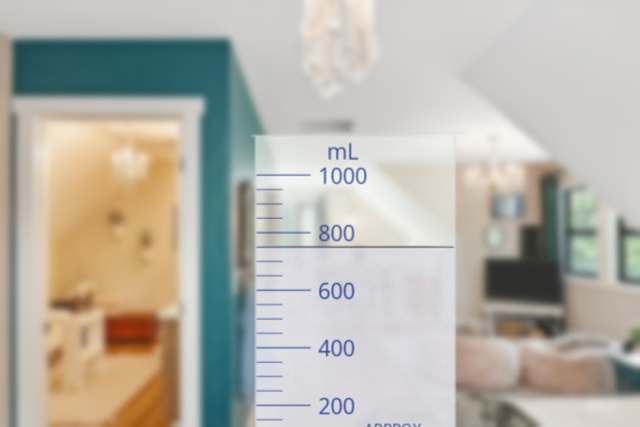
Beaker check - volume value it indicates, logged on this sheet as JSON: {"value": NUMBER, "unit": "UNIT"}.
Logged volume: {"value": 750, "unit": "mL"}
